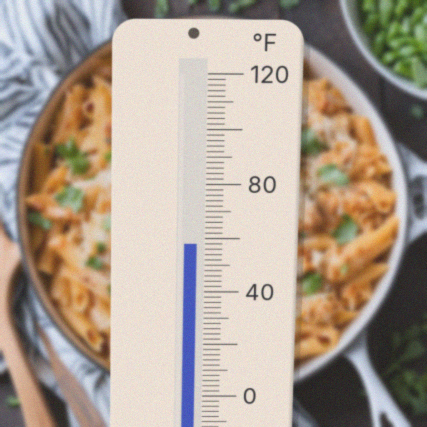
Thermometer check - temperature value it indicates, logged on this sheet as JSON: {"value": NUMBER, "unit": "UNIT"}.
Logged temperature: {"value": 58, "unit": "°F"}
